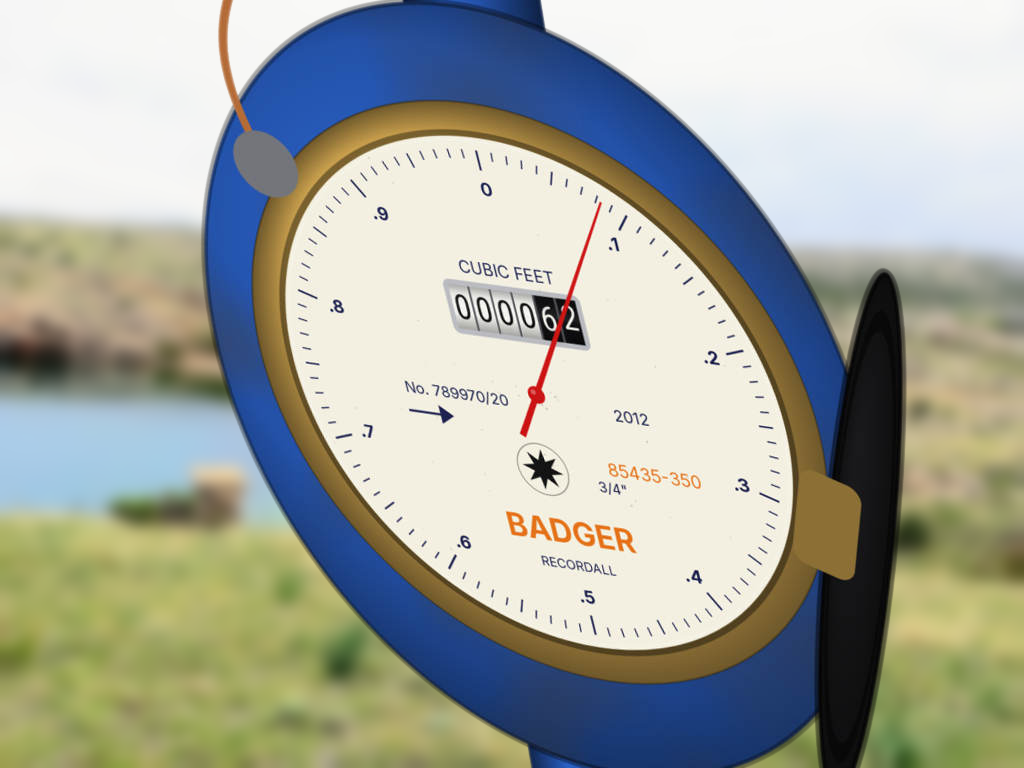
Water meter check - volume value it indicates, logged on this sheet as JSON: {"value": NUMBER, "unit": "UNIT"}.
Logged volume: {"value": 62.08, "unit": "ft³"}
